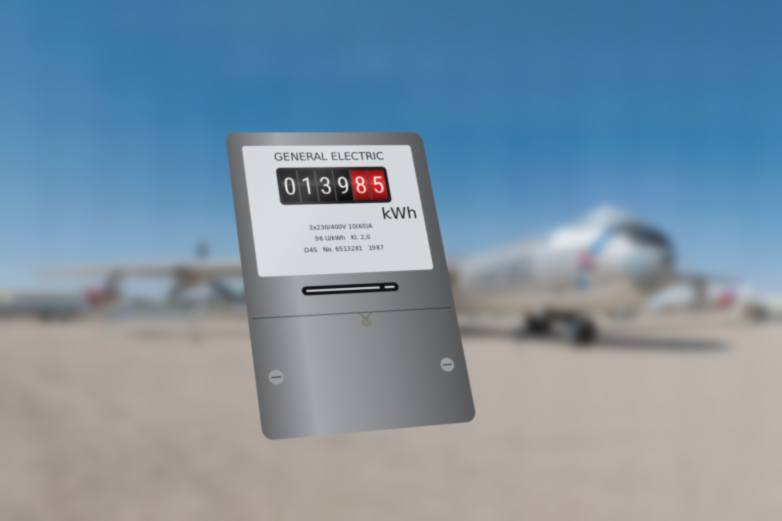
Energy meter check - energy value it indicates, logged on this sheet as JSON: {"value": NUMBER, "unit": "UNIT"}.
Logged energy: {"value": 139.85, "unit": "kWh"}
